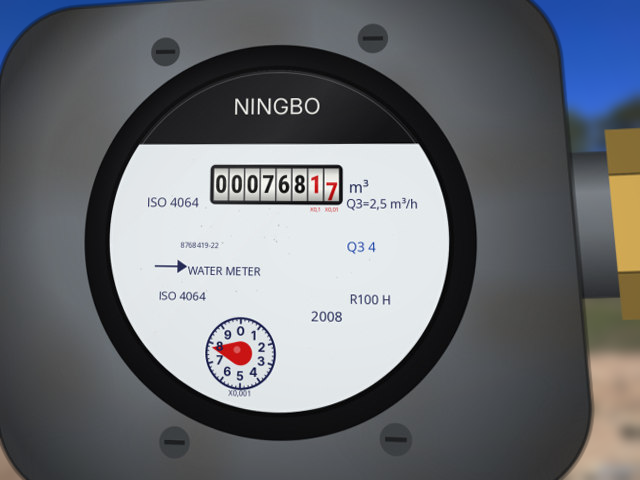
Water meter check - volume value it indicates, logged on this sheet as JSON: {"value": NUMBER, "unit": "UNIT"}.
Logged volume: {"value": 768.167, "unit": "m³"}
